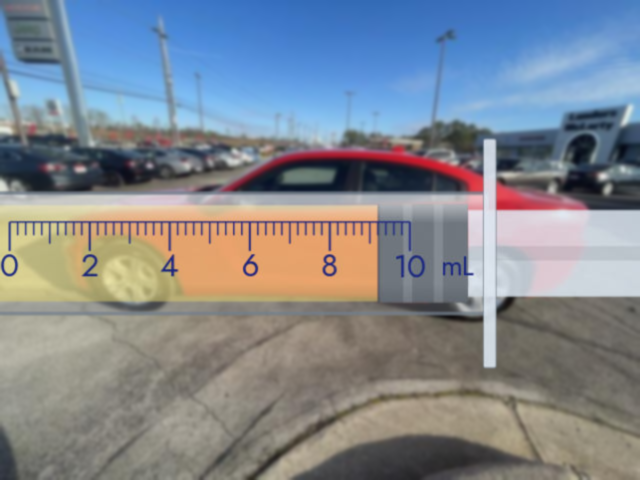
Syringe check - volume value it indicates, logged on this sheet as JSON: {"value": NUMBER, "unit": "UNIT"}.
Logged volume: {"value": 9.2, "unit": "mL"}
